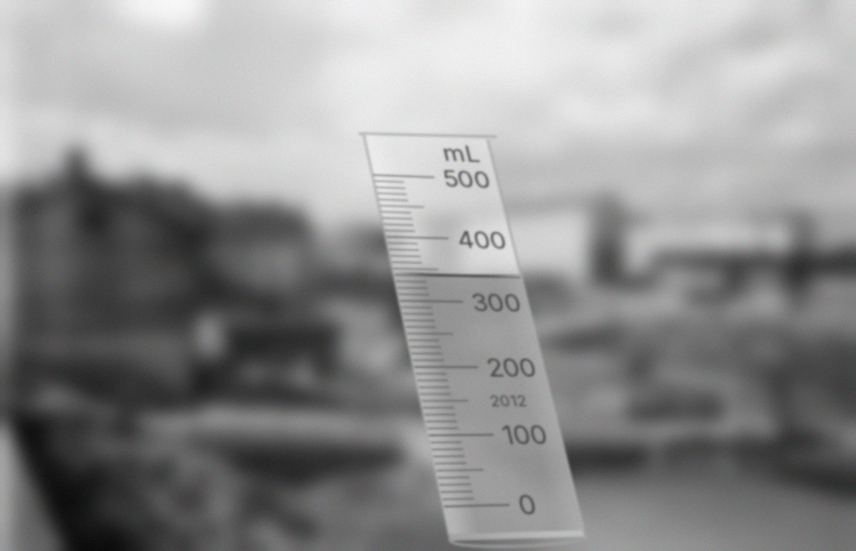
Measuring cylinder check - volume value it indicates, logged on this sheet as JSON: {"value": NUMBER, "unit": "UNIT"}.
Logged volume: {"value": 340, "unit": "mL"}
